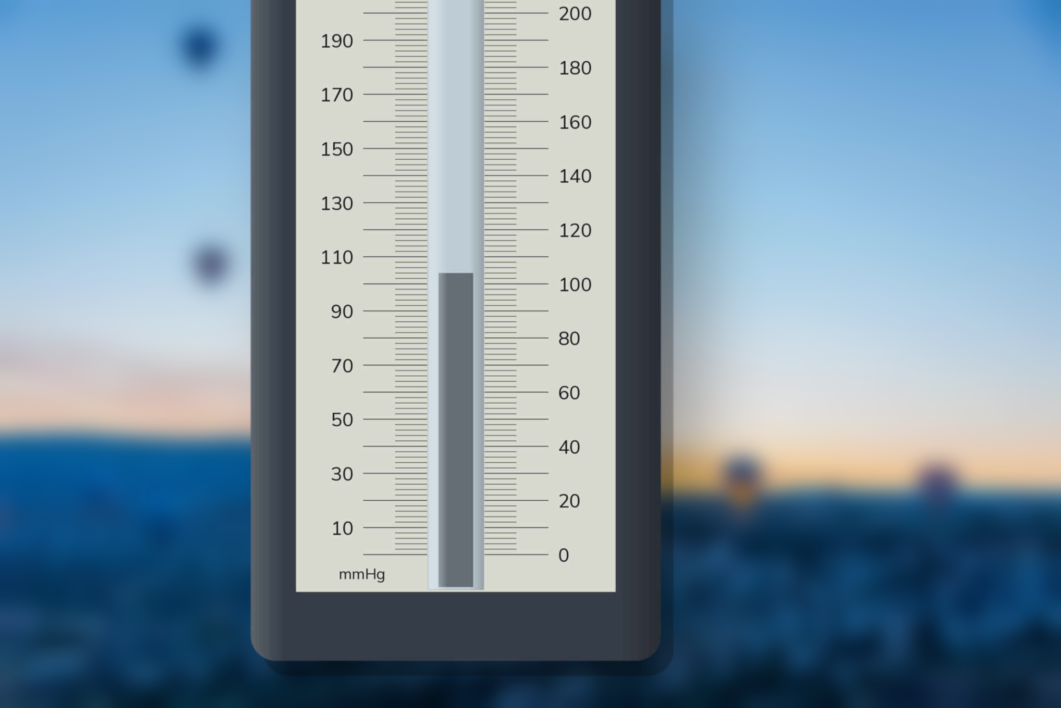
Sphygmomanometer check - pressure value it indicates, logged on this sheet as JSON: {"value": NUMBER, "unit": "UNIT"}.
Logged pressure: {"value": 104, "unit": "mmHg"}
